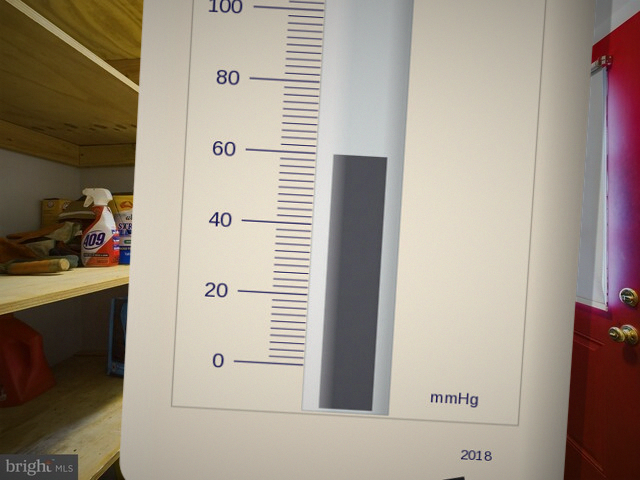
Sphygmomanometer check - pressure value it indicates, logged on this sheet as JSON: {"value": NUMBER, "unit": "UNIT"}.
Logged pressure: {"value": 60, "unit": "mmHg"}
